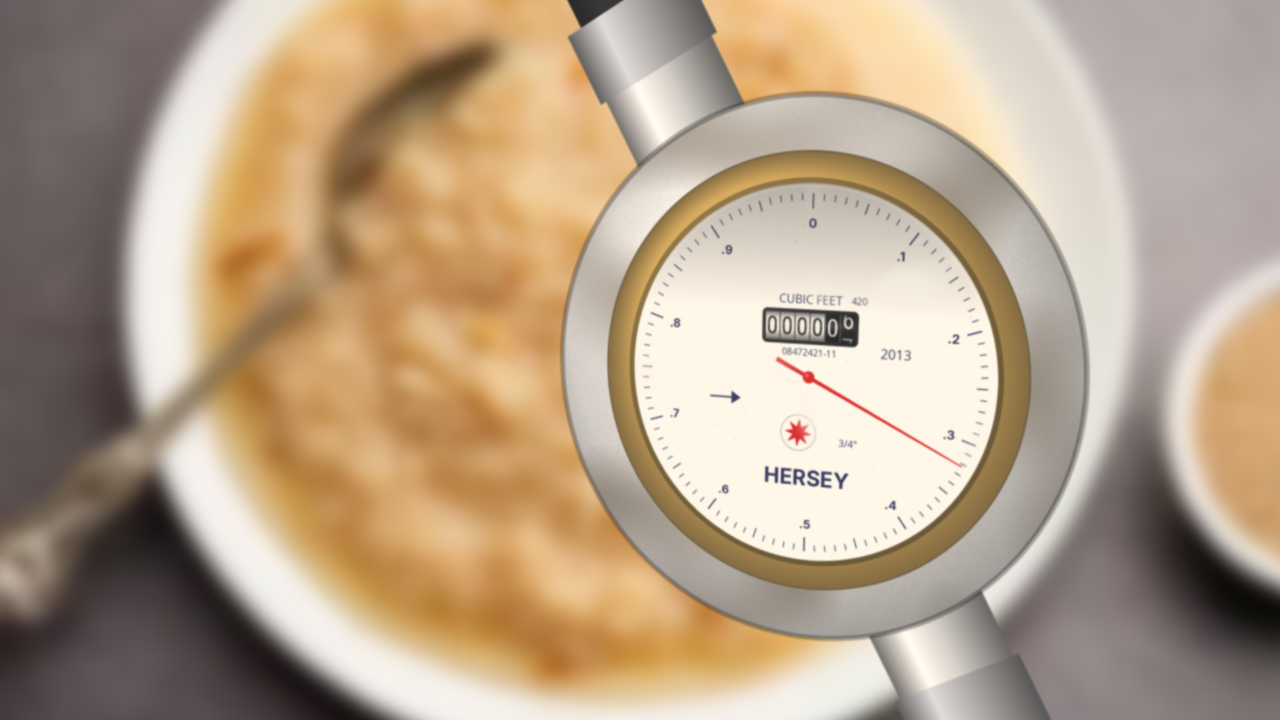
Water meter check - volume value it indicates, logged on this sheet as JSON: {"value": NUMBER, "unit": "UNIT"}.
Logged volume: {"value": 6.32, "unit": "ft³"}
